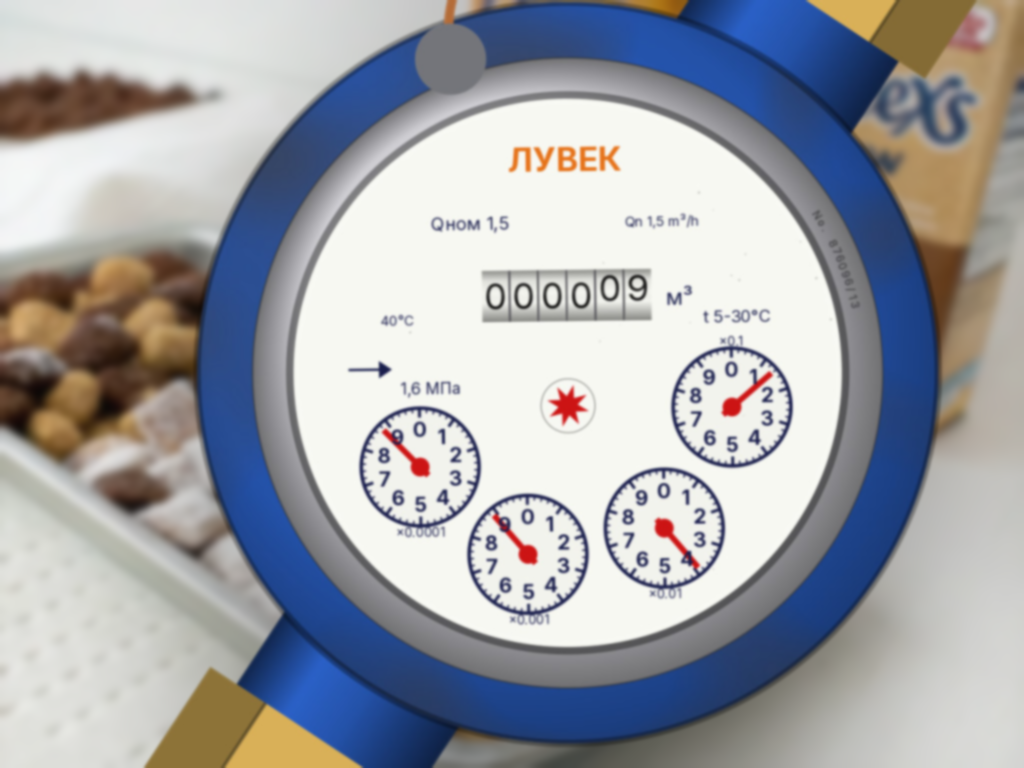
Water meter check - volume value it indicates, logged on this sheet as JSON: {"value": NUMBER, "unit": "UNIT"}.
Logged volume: {"value": 9.1388, "unit": "m³"}
